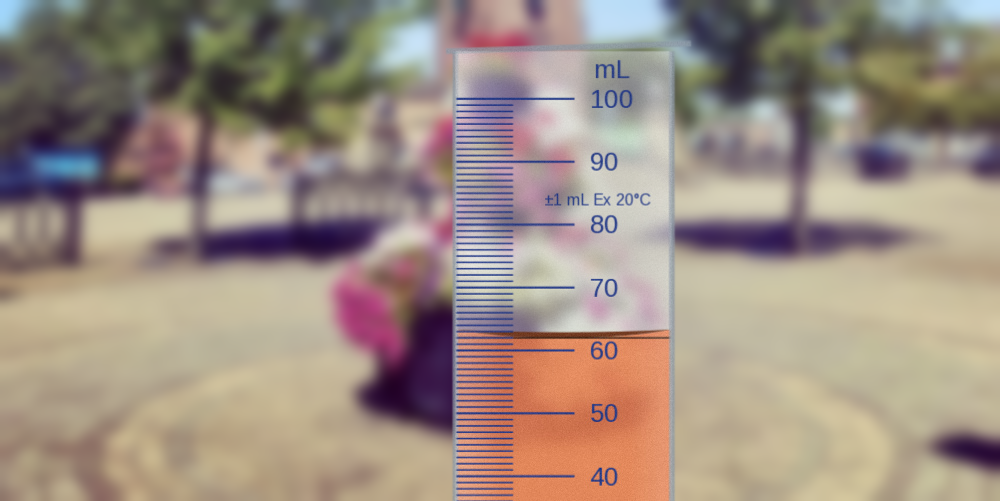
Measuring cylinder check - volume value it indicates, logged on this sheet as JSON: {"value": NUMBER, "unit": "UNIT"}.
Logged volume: {"value": 62, "unit": "mL"}
